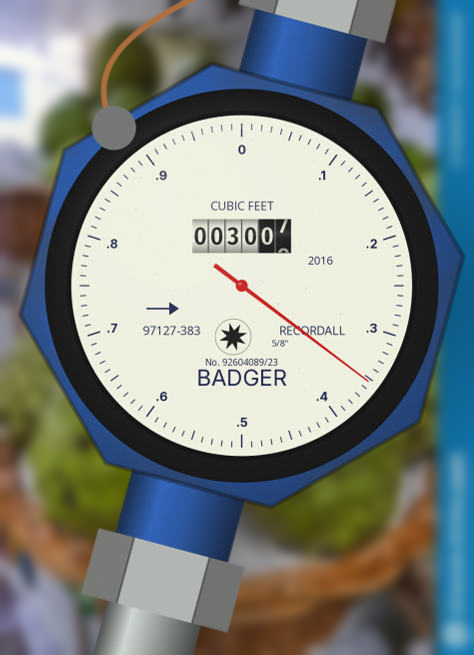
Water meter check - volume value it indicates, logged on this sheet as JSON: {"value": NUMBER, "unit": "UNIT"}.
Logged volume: {"value": 3007.35, "unit": "ft³"}
